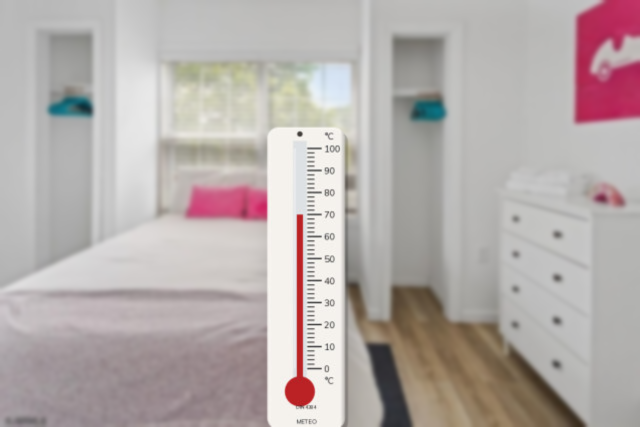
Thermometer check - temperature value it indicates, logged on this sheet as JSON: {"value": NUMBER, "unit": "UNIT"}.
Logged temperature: {"value": 70, "unit": "°C"}
